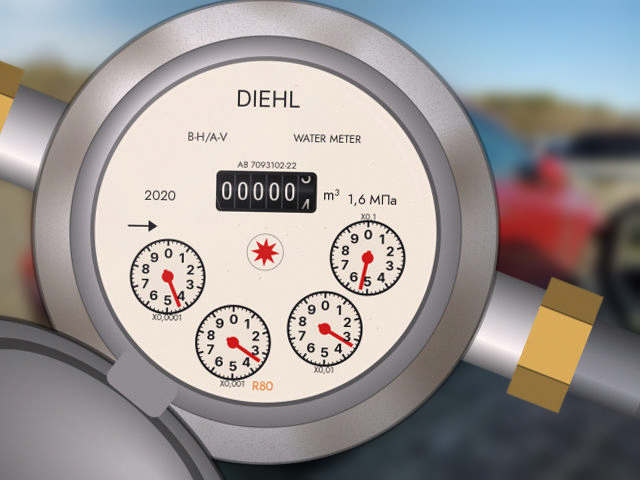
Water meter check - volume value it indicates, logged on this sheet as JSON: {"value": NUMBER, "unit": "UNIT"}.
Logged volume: {"value": 3.5334, "unit": "m³"}
